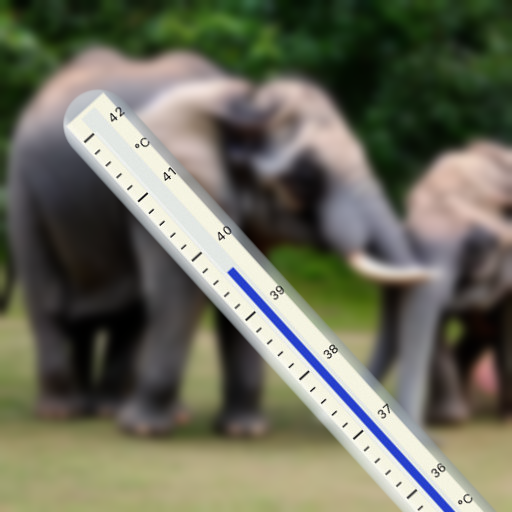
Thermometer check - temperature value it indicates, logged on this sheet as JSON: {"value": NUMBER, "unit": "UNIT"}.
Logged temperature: {"value": 39.6, "unit": "°C"}
